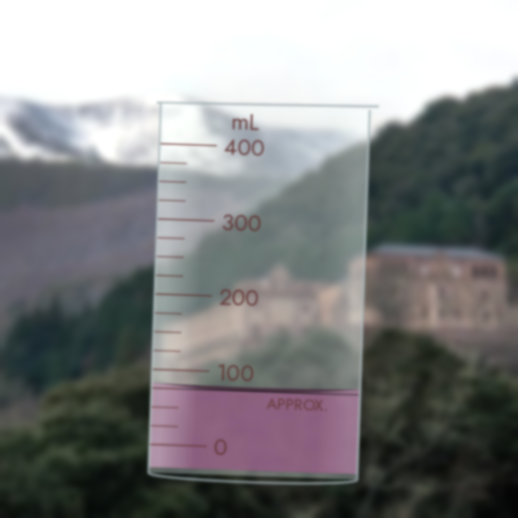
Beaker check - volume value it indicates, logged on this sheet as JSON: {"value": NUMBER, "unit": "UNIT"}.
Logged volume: {"value": 75, "unit": "mL"}
